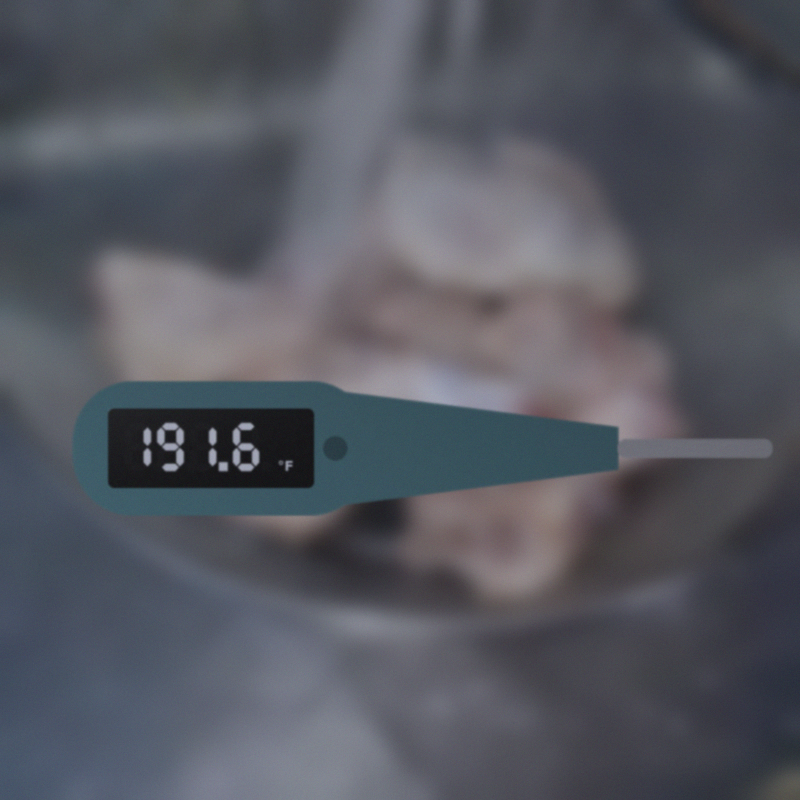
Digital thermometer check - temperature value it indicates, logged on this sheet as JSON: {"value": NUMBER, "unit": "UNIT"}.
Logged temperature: {"value": 191.6, "unit": "°F"}
